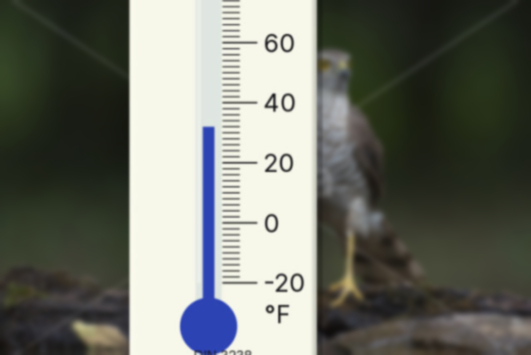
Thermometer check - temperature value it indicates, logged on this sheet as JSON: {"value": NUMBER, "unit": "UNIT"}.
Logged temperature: {"value": 32, "unit": "°F"}
